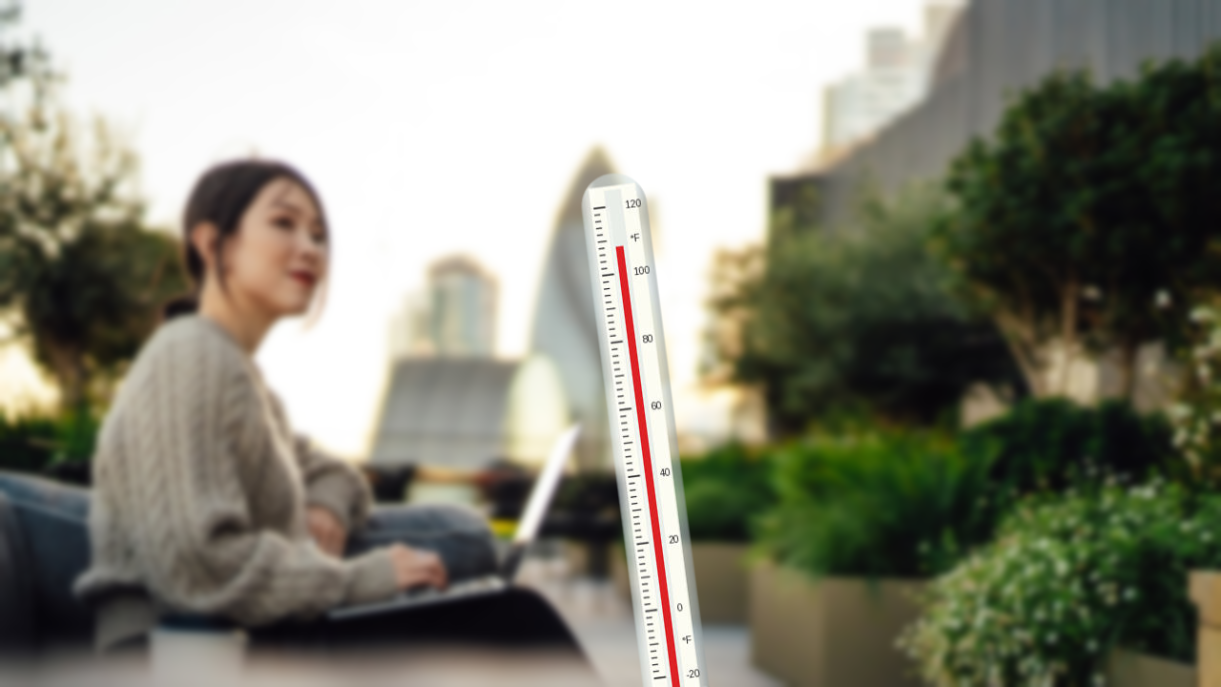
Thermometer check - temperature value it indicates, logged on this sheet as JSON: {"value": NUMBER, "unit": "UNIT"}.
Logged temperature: {"value": 108, "unit": "°F"}
